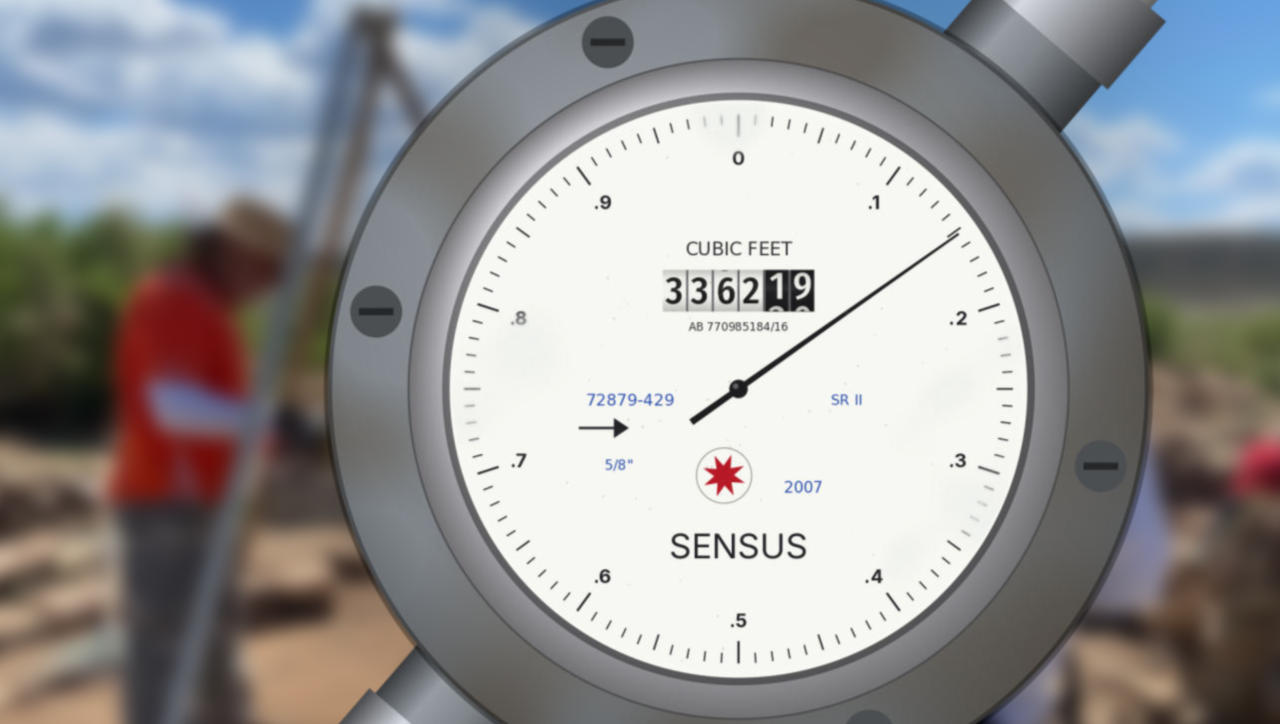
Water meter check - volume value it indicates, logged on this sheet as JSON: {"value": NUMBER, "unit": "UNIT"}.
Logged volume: {"value": 336219.15, "unit": "ft³"}
